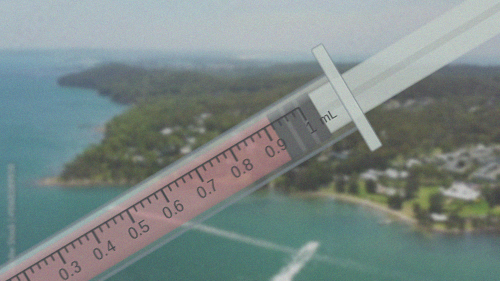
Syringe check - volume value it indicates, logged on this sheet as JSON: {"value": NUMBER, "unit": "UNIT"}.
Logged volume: {"value": 0.92, "unit": "mL"}
